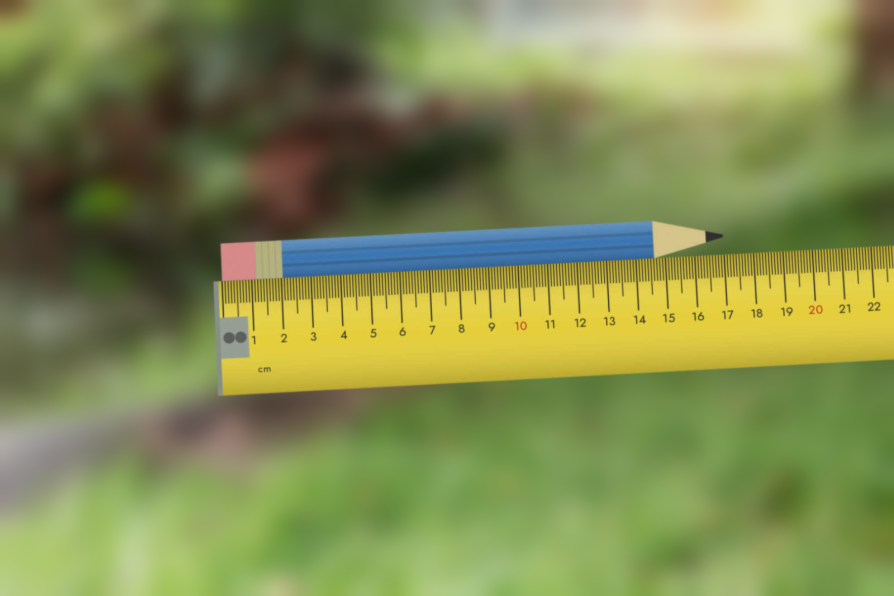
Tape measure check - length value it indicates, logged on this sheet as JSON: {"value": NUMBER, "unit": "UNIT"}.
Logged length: {"value": 17, "unit": "cm"}
